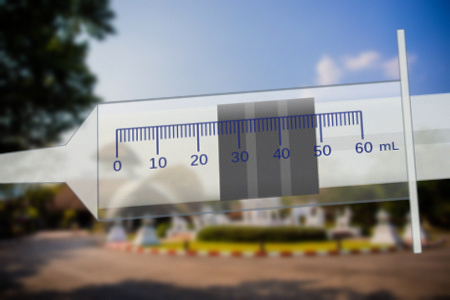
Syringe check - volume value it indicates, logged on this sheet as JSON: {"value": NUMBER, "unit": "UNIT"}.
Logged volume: {"value": 25, "unit": "mL"}
